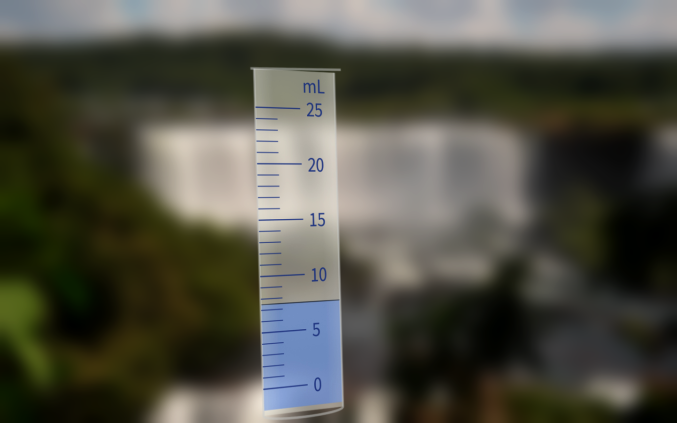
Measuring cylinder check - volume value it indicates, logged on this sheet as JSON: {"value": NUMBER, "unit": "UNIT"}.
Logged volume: {"value": 7.5, "unit": "mL"}
